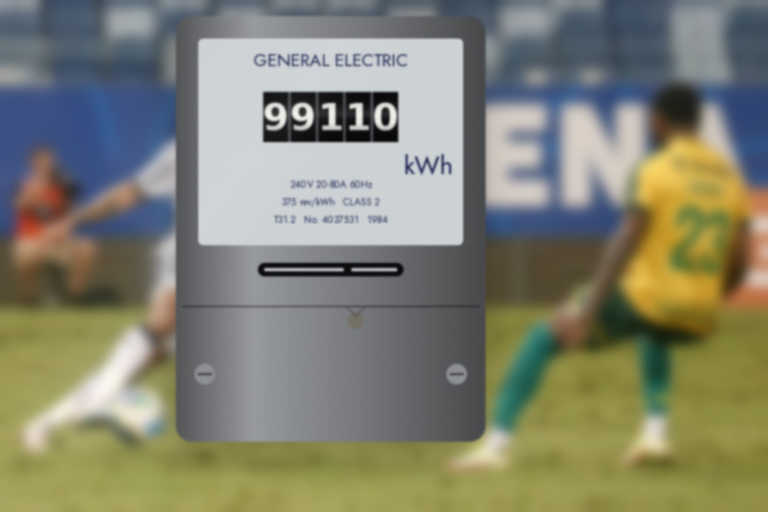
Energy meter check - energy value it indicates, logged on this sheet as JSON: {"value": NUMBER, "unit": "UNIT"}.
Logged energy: {"value": 99110, "unit": "kWh"}
